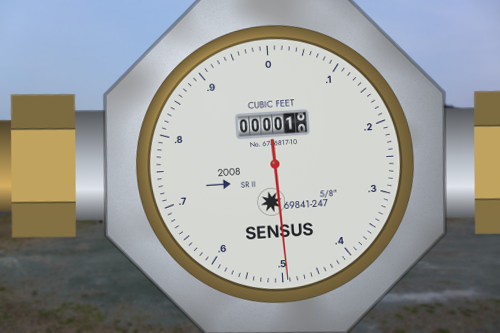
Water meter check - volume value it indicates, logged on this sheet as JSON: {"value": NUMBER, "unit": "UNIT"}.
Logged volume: {"value": 18.49, "unit": "ft³"}
